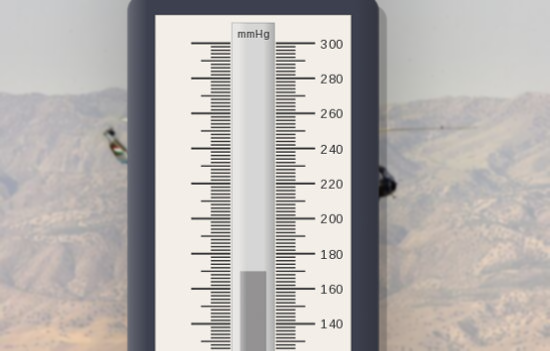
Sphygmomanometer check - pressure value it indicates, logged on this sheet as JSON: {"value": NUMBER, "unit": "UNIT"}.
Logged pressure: {"value": 170, "unit": "mmHg"}
